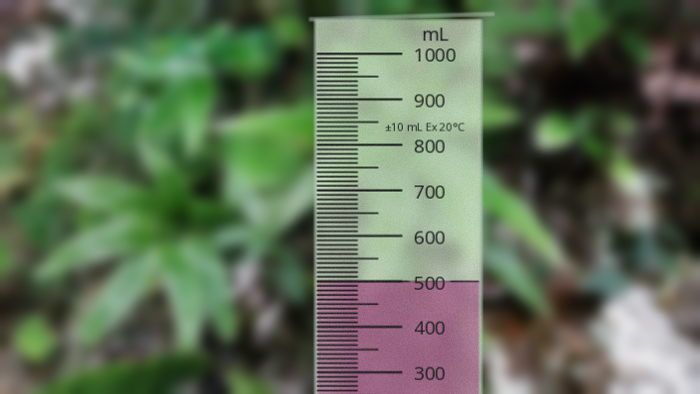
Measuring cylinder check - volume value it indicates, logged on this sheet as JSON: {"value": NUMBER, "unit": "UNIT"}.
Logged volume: {"value": 500, "unit": "mL"}
